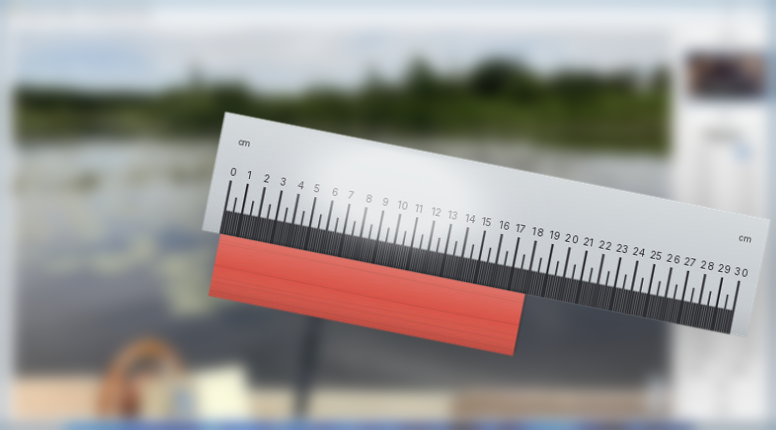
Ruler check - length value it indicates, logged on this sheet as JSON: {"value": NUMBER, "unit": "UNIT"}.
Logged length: {"value": 18, "unit": "cm"}
